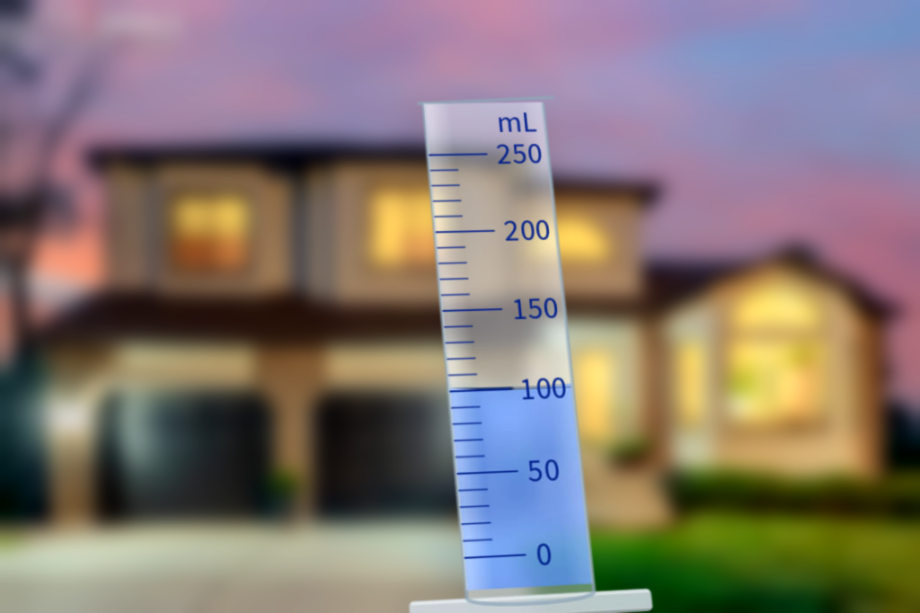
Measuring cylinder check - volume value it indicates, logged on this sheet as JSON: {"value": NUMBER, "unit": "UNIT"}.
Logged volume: {"value": 100, "unit": "mL"}
